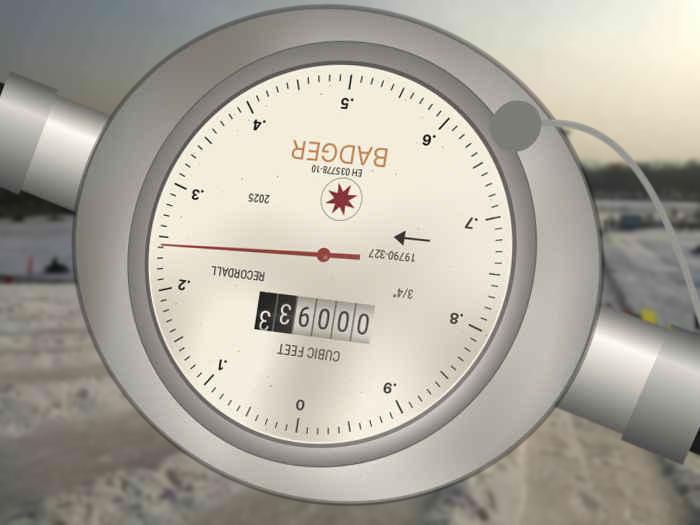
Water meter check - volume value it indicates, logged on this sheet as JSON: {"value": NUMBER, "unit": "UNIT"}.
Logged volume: {"value": 933.24, "unit": "ft³"}
